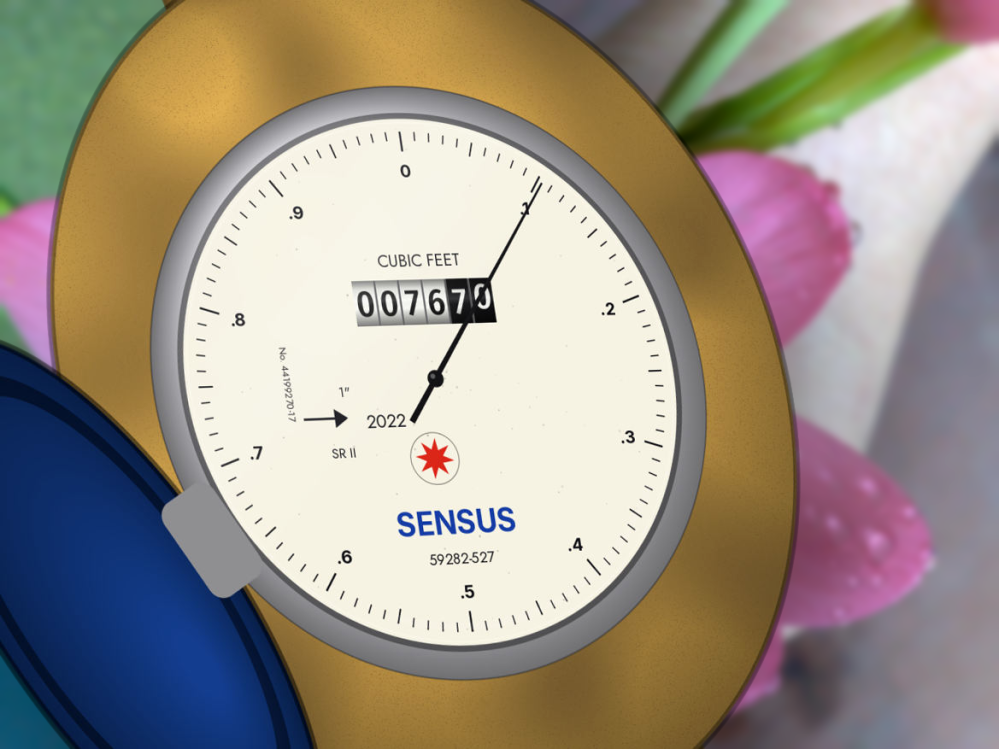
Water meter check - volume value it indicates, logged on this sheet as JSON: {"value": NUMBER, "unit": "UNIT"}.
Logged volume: {"value": 7670.10, "unit": "ft³"}
